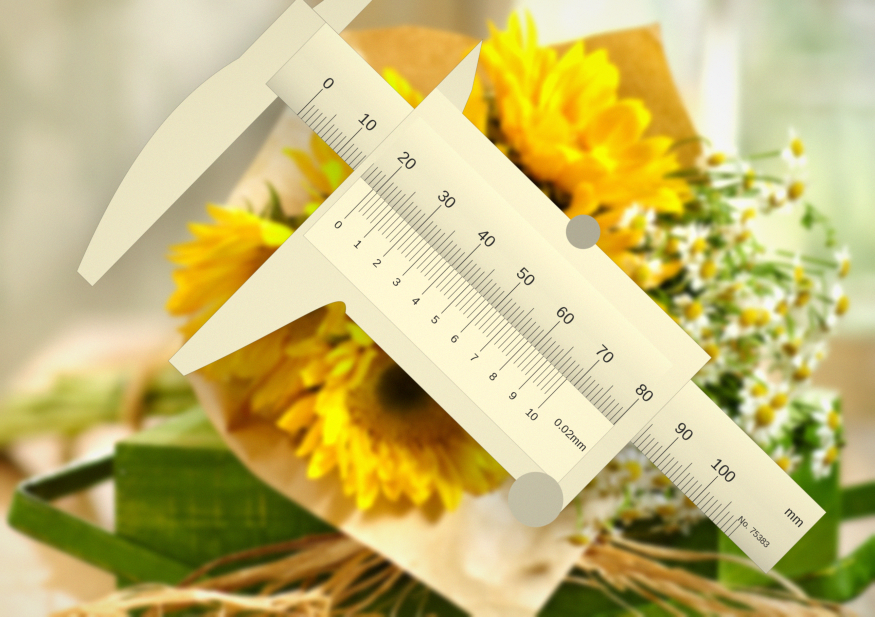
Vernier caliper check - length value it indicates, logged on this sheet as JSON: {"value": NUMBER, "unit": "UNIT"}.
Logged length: {"value": 19.2, "unit": "mm"}
